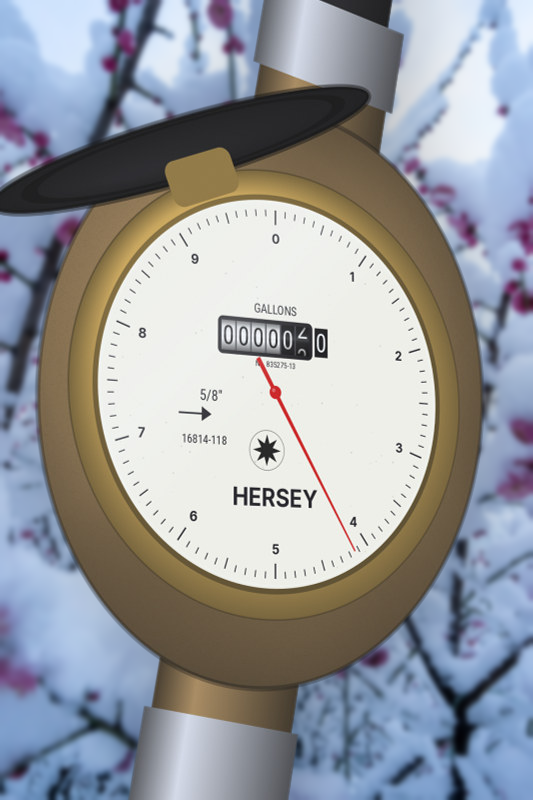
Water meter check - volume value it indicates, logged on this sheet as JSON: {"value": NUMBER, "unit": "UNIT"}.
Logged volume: {"value": 24.1, "unit": "gal"}
